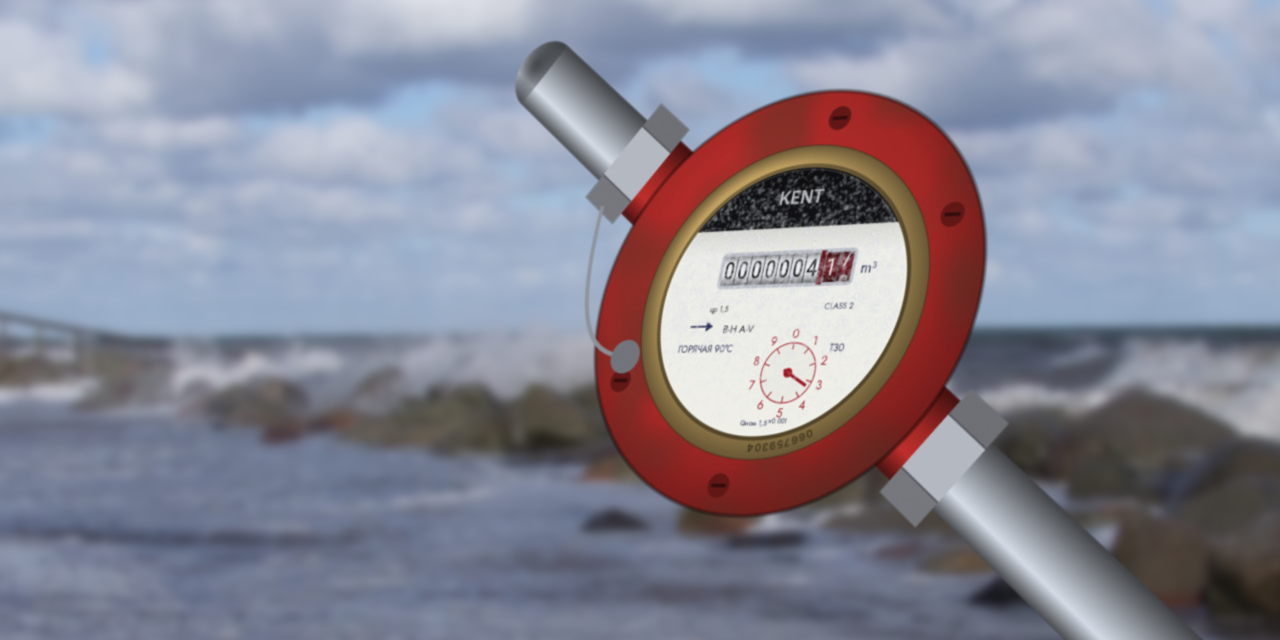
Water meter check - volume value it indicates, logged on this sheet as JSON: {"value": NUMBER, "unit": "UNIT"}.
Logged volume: {"value": 4.173, "unit": "m³"}
